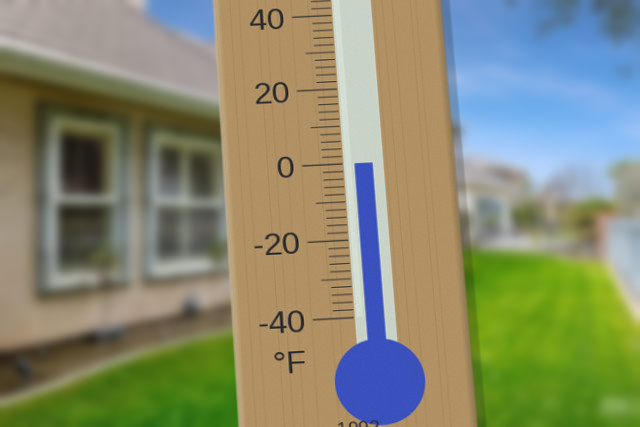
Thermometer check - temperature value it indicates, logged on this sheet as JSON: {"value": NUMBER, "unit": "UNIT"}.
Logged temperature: {"value": 0, "unit": "°F"}
